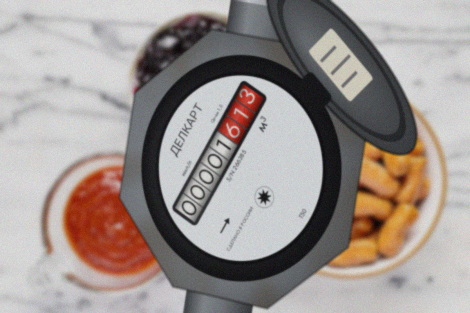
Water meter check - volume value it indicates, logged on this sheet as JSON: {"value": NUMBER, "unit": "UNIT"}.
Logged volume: {"value": 1.613, "unit": "m³"}
